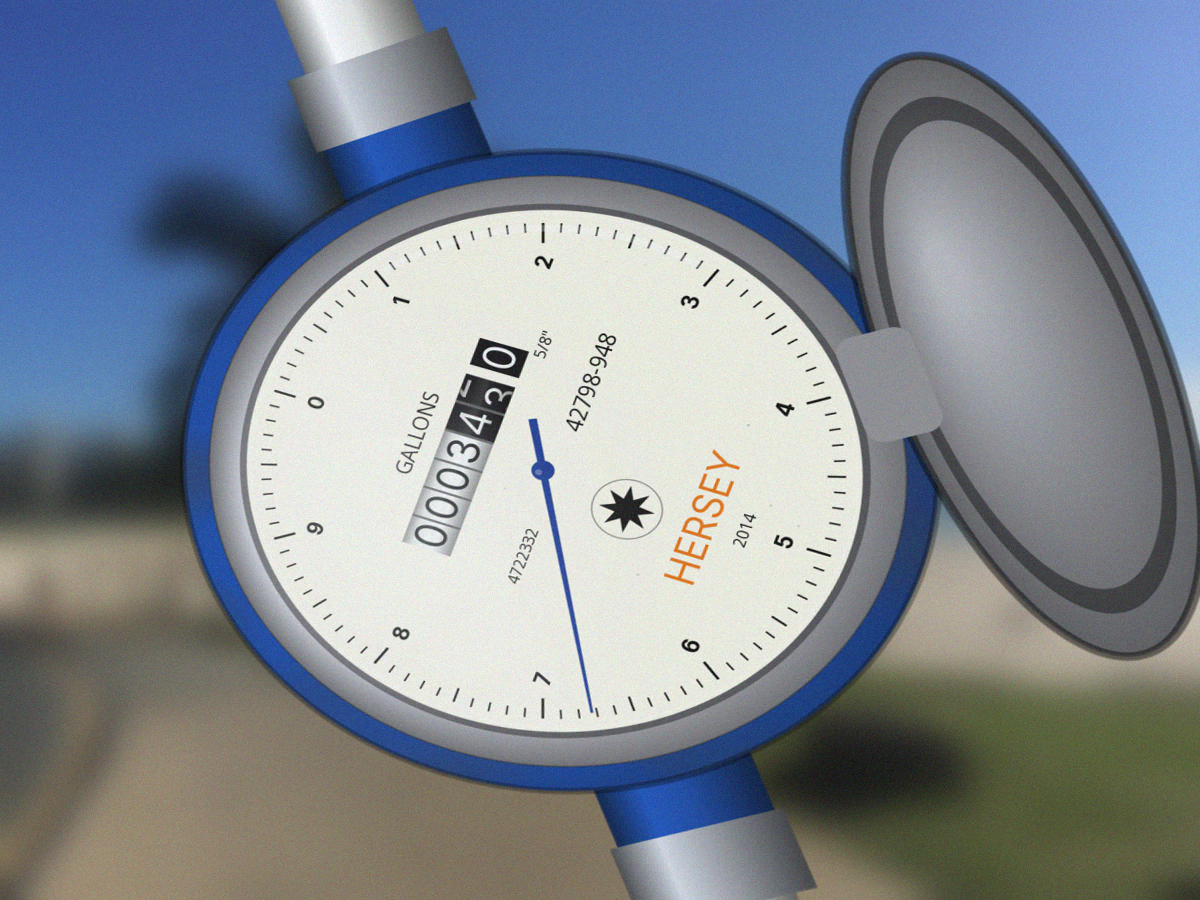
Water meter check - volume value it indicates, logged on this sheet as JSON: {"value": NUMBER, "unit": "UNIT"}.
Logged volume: {"value": 3426.7, "unit": "gal"}
